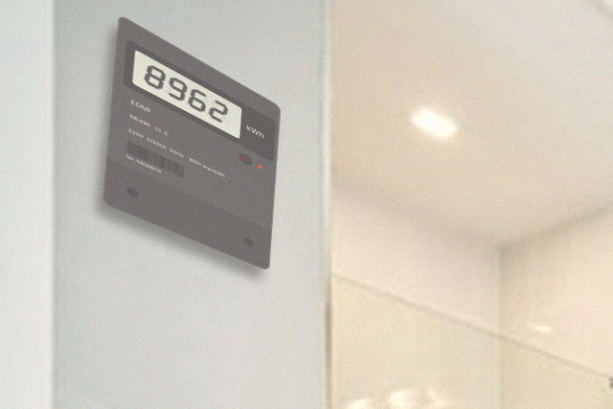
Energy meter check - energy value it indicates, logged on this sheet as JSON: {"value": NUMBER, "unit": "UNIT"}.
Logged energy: {"value": 8962, "unit": "kWh"}
